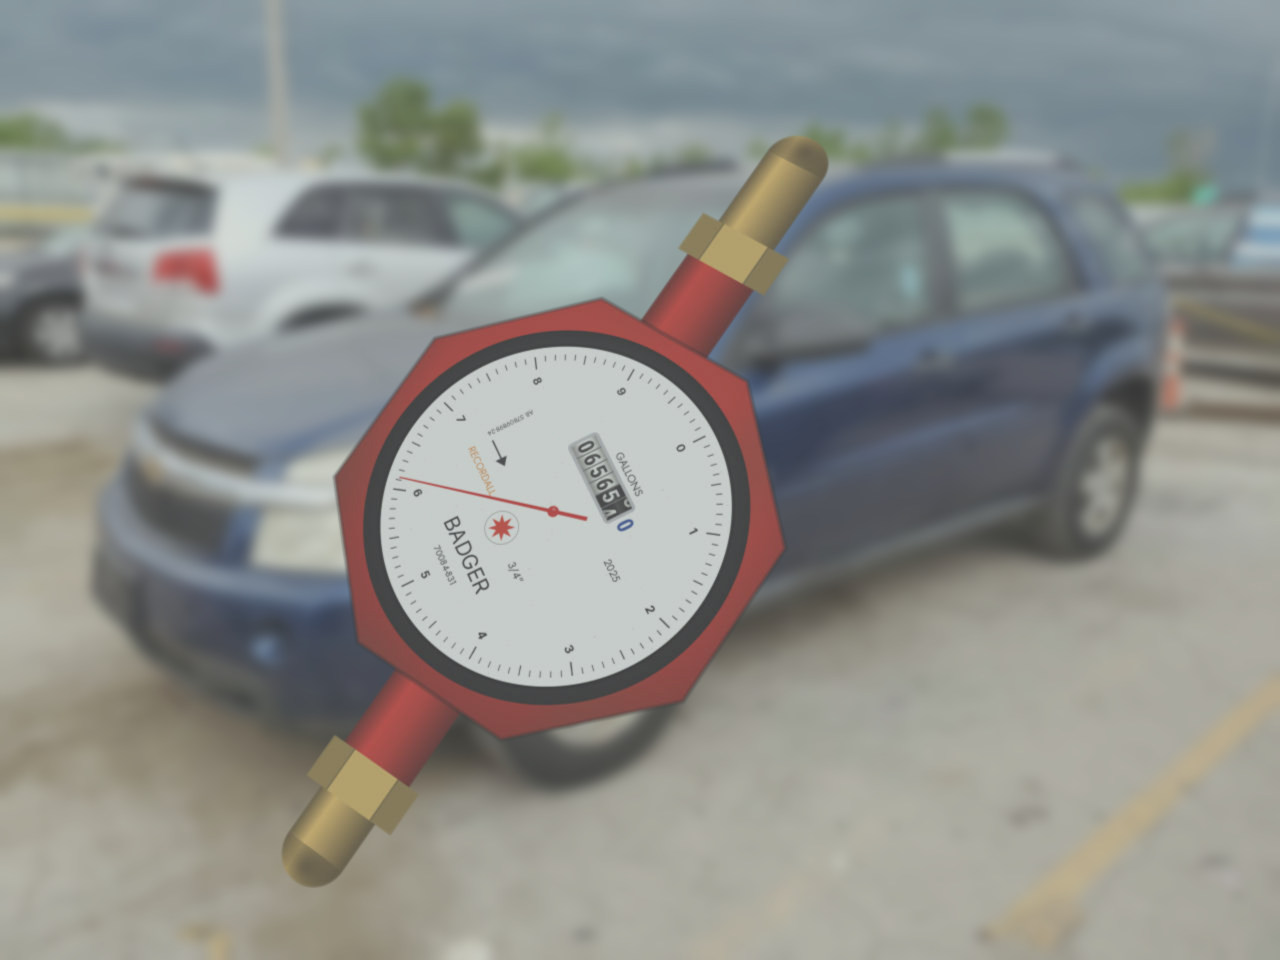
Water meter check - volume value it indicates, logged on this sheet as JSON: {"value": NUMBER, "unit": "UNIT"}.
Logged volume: {"value": 656536.1, "unit": "gal"}
